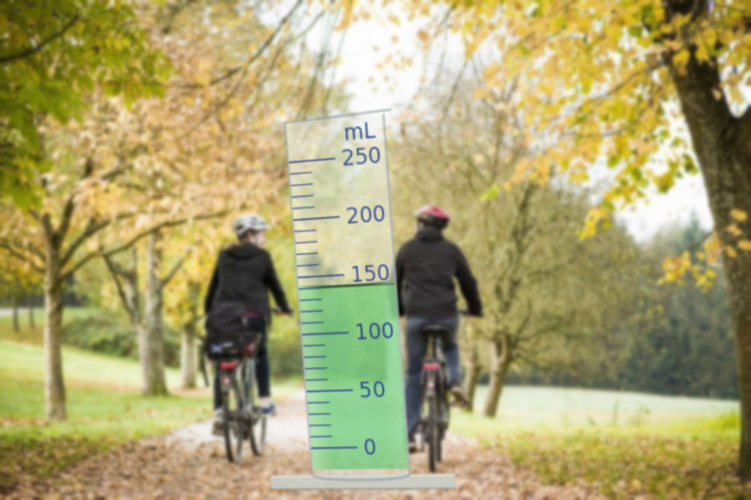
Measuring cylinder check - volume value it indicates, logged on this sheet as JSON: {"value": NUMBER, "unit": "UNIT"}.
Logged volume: {"value": 140, "unit": "mL"}
